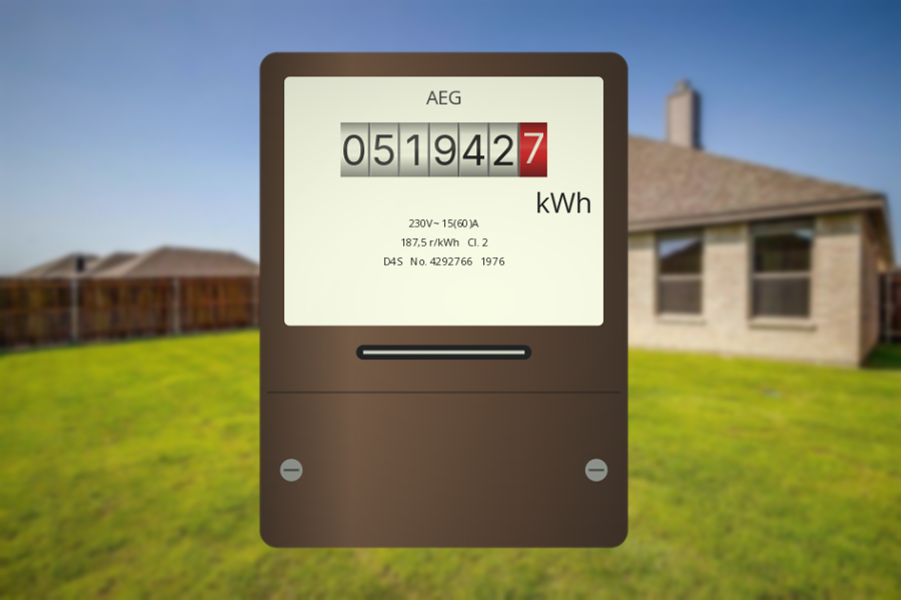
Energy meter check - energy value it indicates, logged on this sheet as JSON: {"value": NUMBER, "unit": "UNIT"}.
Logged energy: {"value": 51942.7, "unit": "kWh"}
